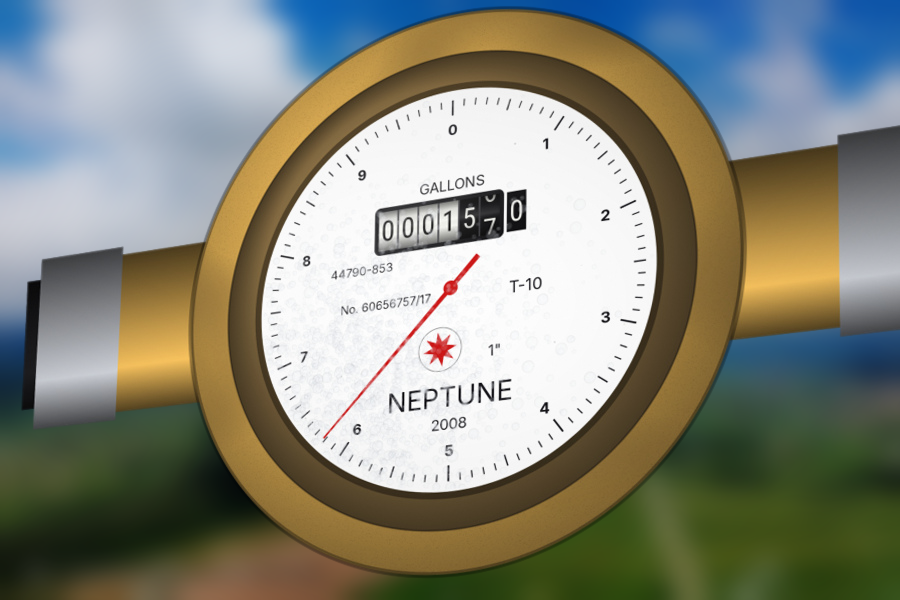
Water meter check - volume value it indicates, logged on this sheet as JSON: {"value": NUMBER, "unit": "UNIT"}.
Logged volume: {"value": 1566.2, "unit": "gal"}
